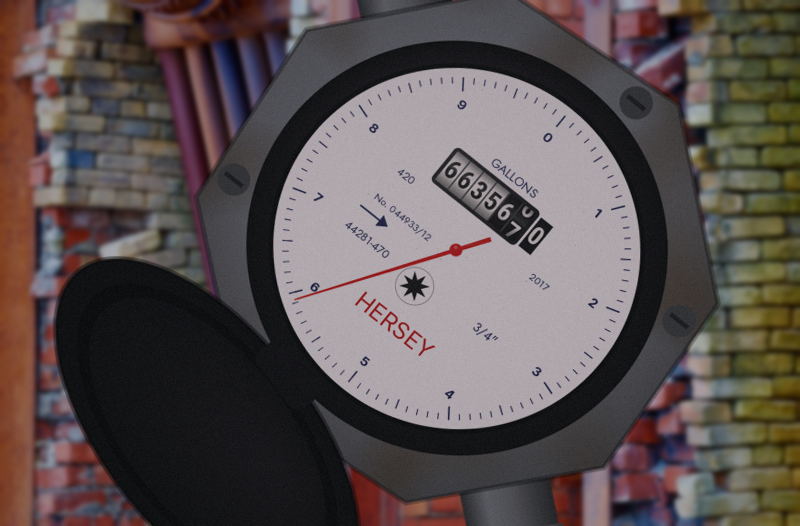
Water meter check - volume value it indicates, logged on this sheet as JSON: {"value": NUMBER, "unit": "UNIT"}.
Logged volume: {"value": 6635665.9, "unit": "gal"}
